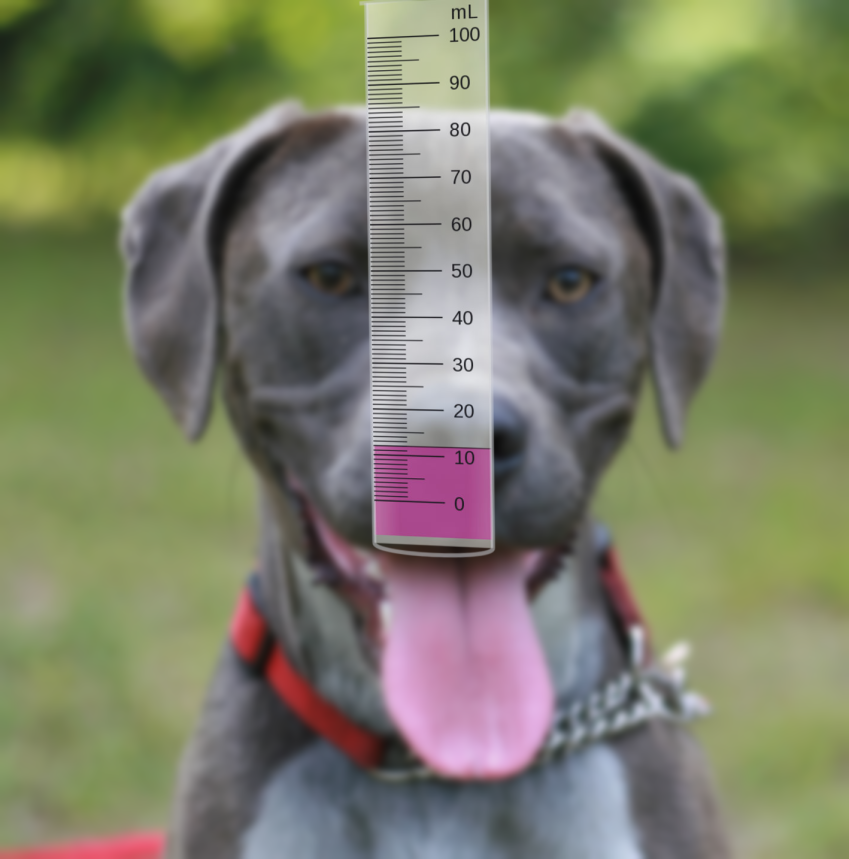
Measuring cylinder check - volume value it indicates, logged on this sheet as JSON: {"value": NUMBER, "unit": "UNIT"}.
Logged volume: {"value": 12, "unit": "mL"}
